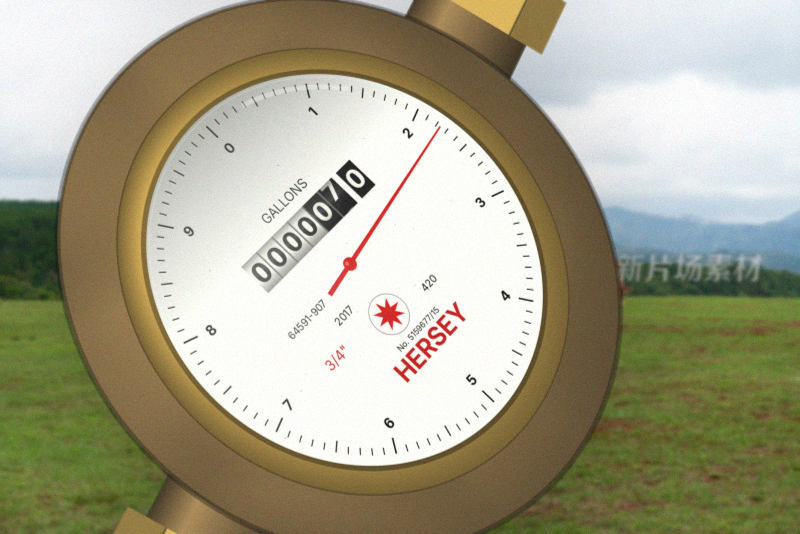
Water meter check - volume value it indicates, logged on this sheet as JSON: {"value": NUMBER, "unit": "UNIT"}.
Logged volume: {"value": 72.2, "unit": "gal"}
